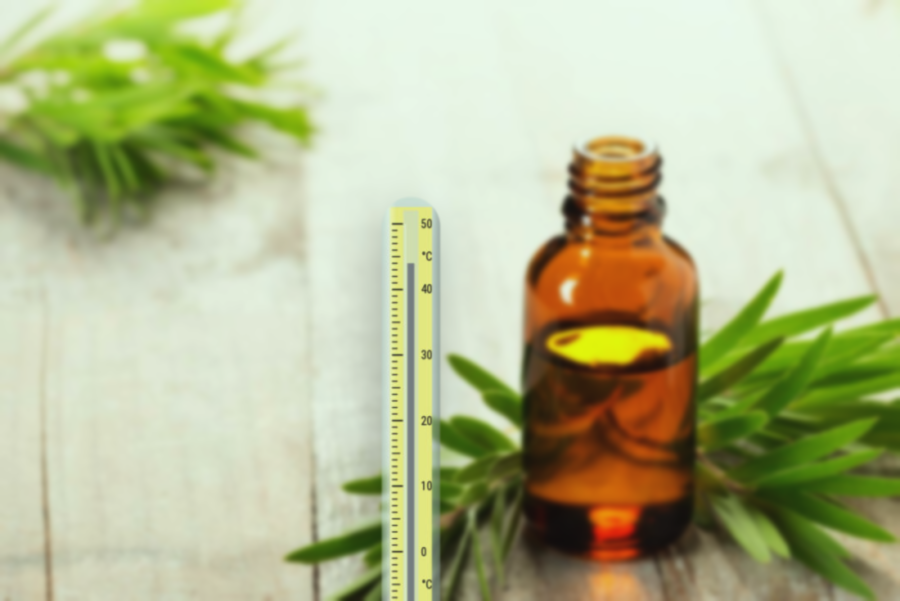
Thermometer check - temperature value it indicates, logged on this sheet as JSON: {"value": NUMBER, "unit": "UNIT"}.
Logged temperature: {"value": 44, "unit": "°C"}
